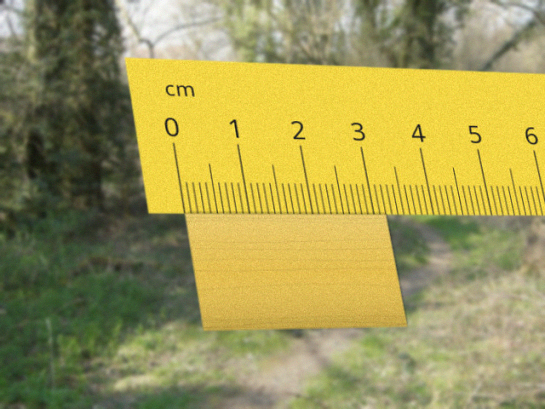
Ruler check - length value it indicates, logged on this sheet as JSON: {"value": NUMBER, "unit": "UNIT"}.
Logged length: {"value": 3.2, "unit": "cm"}
